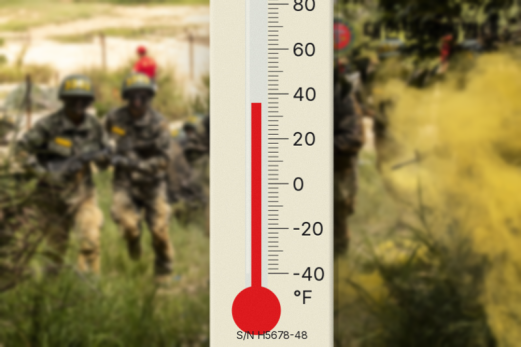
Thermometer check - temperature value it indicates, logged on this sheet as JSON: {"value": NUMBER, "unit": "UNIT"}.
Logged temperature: {"value": 36, "unit": "°F"}
